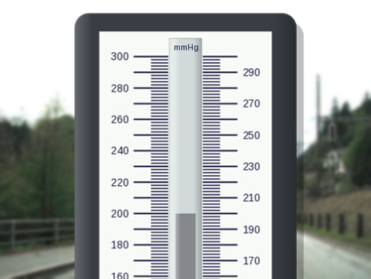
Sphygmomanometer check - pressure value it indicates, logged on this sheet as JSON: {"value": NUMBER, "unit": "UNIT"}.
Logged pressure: {"value": 200, "unit": "mmHg"}
